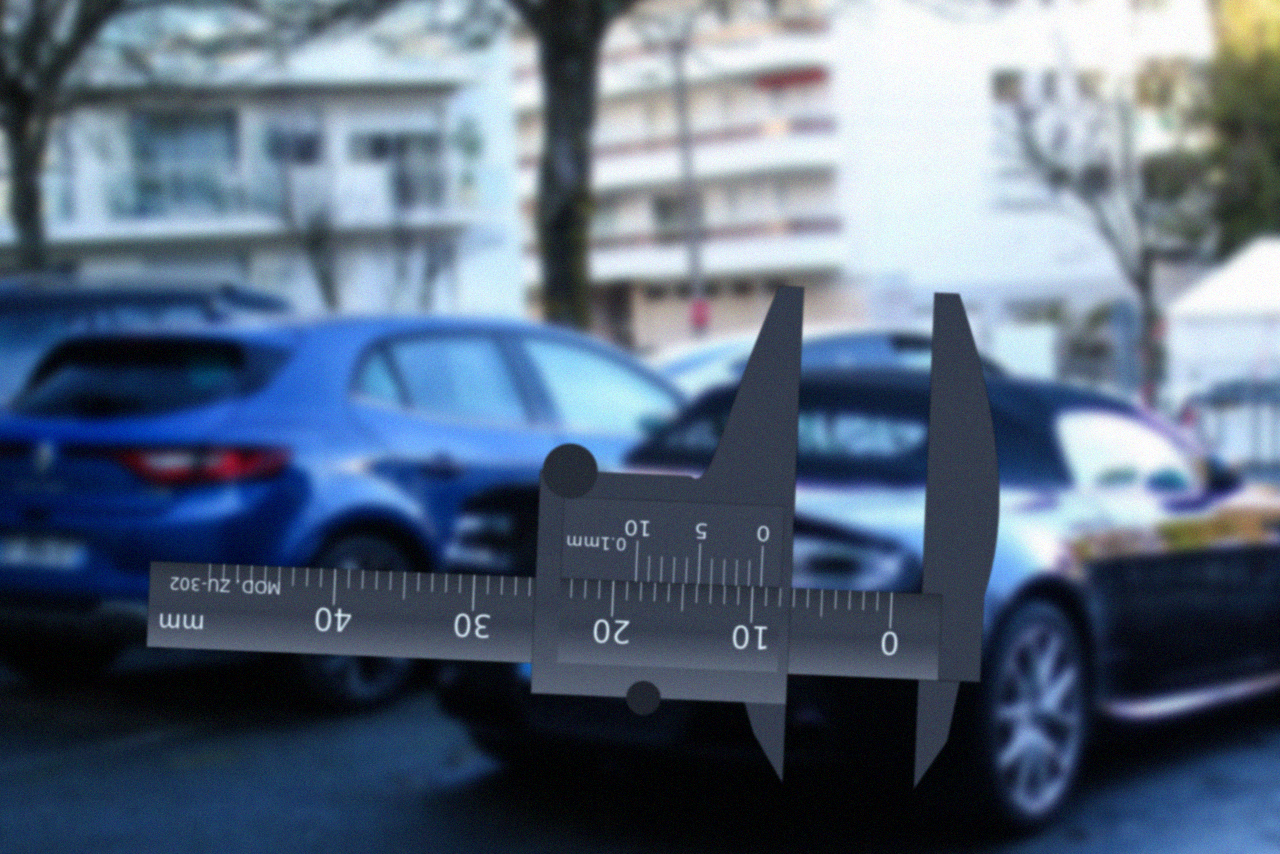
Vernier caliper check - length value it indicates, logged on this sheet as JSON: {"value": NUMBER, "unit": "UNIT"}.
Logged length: {"value": 9.4, "unit": "mm"}
